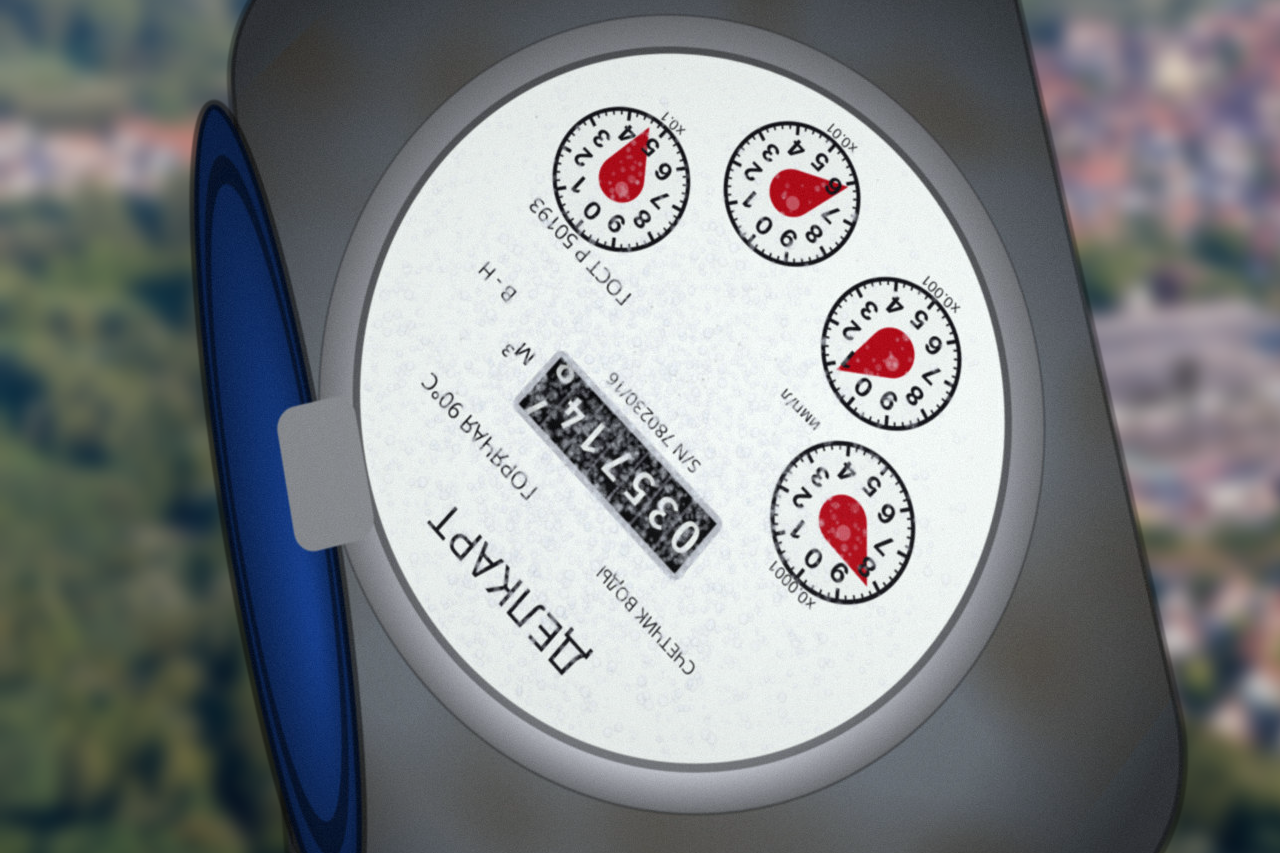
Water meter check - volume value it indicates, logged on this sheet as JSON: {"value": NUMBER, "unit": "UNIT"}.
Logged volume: {"value": 357147.4608, "unit": "m³"}
